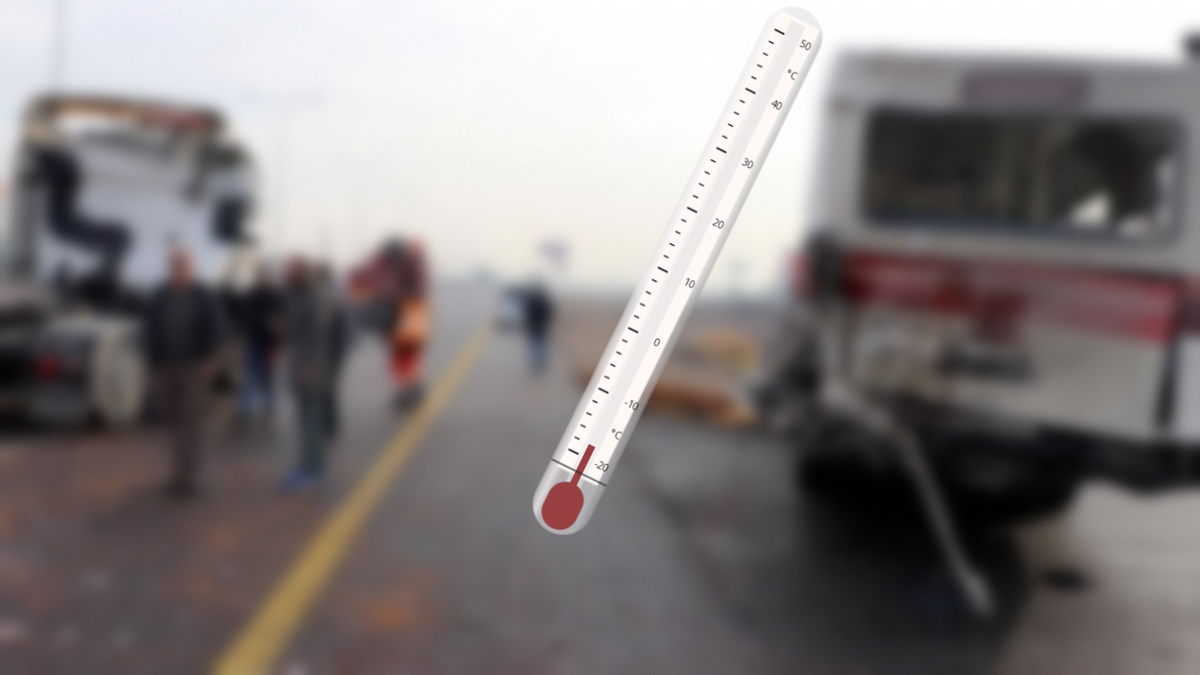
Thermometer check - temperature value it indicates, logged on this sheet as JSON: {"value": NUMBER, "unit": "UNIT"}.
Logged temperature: {"value": -18, "unit": "°C"}
